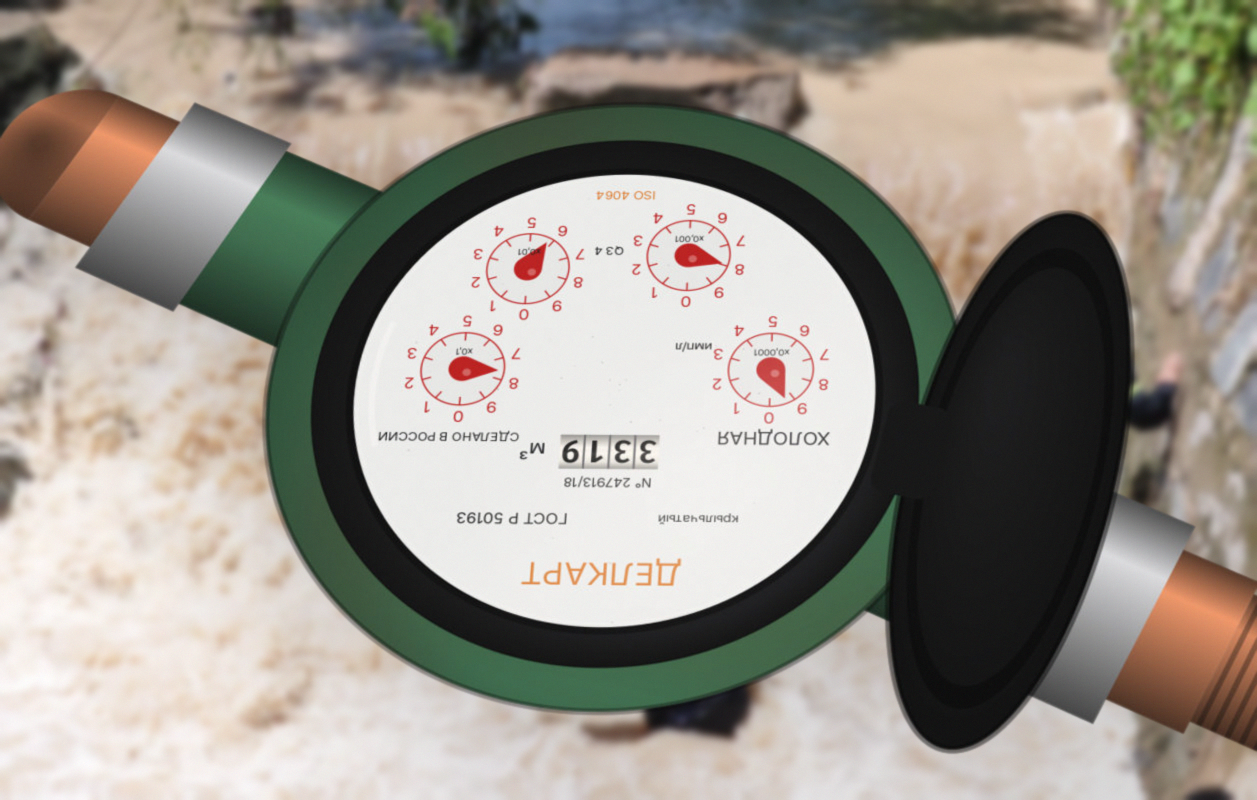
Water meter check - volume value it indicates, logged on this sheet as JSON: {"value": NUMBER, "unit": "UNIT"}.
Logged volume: {"value": 3319.7579, "unit": "m³"}
